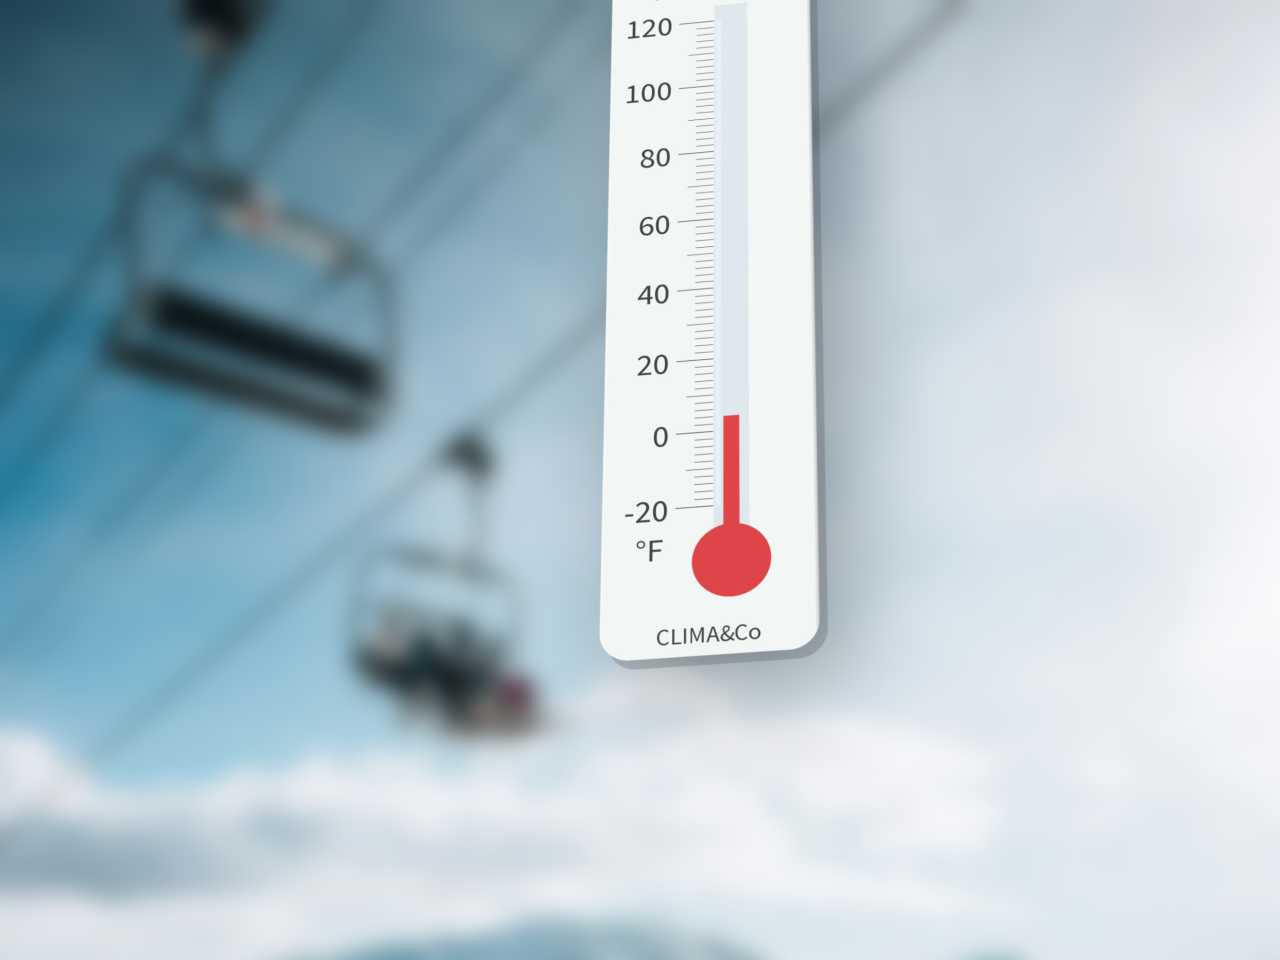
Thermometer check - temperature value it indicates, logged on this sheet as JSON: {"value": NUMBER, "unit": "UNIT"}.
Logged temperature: {"value": 4, "unit": "°F"}
